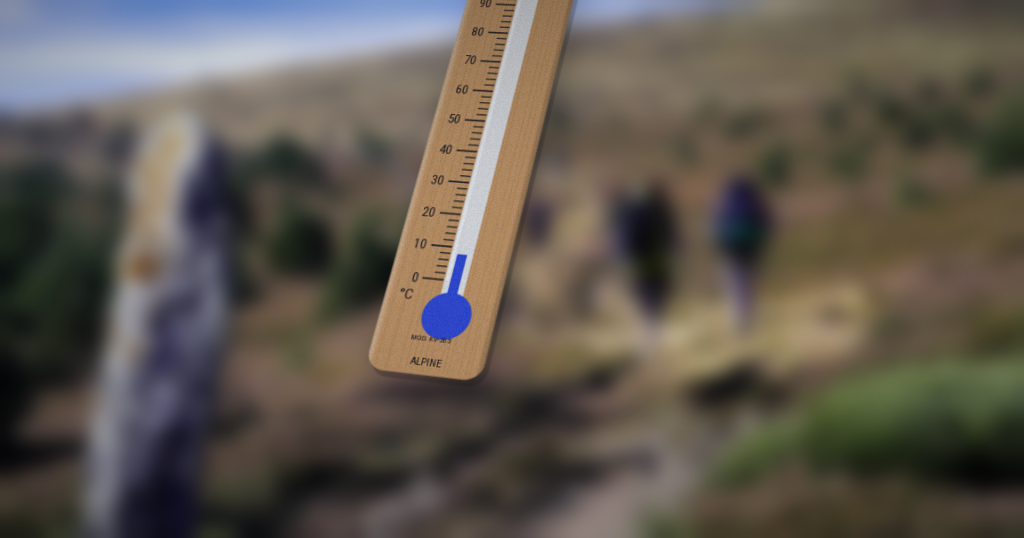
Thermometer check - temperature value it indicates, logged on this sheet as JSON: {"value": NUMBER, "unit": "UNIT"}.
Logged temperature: {"value": 8, "unit": "°C"}
